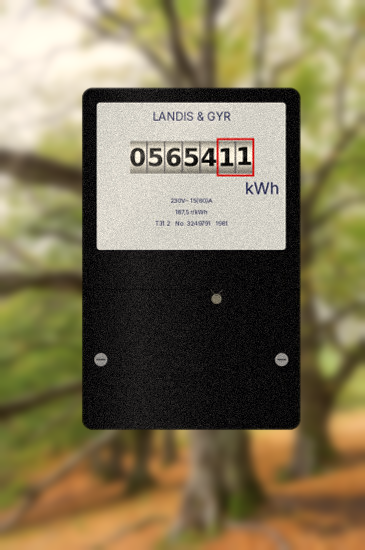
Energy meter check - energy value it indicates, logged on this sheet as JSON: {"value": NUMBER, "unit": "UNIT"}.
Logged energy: {"value": 5654.11, "unit": "kWh"}
